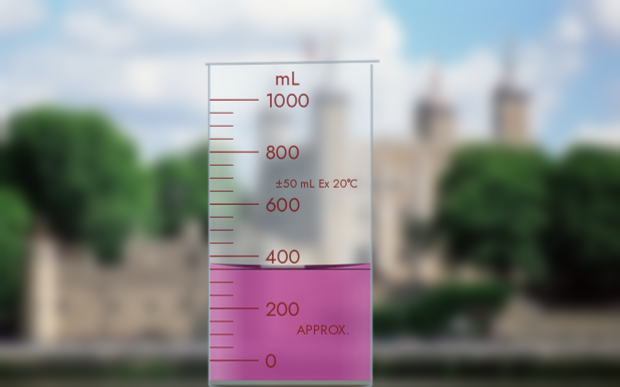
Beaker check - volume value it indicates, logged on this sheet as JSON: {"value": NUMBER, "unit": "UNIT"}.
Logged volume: {"value": 350, "unit": "mL"}
